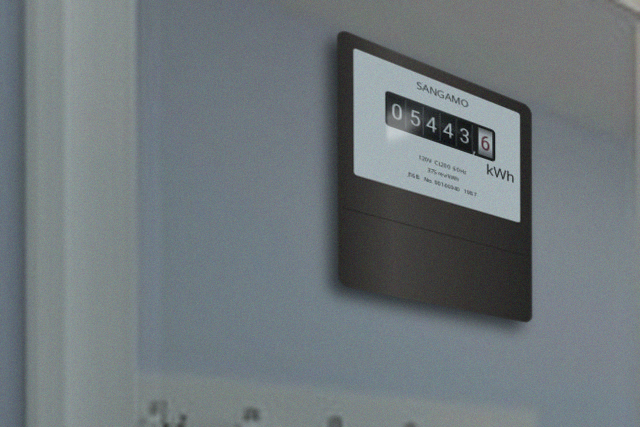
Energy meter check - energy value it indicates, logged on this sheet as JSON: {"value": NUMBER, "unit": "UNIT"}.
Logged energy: {"value": 5443.6, "unit": "kWh"}
